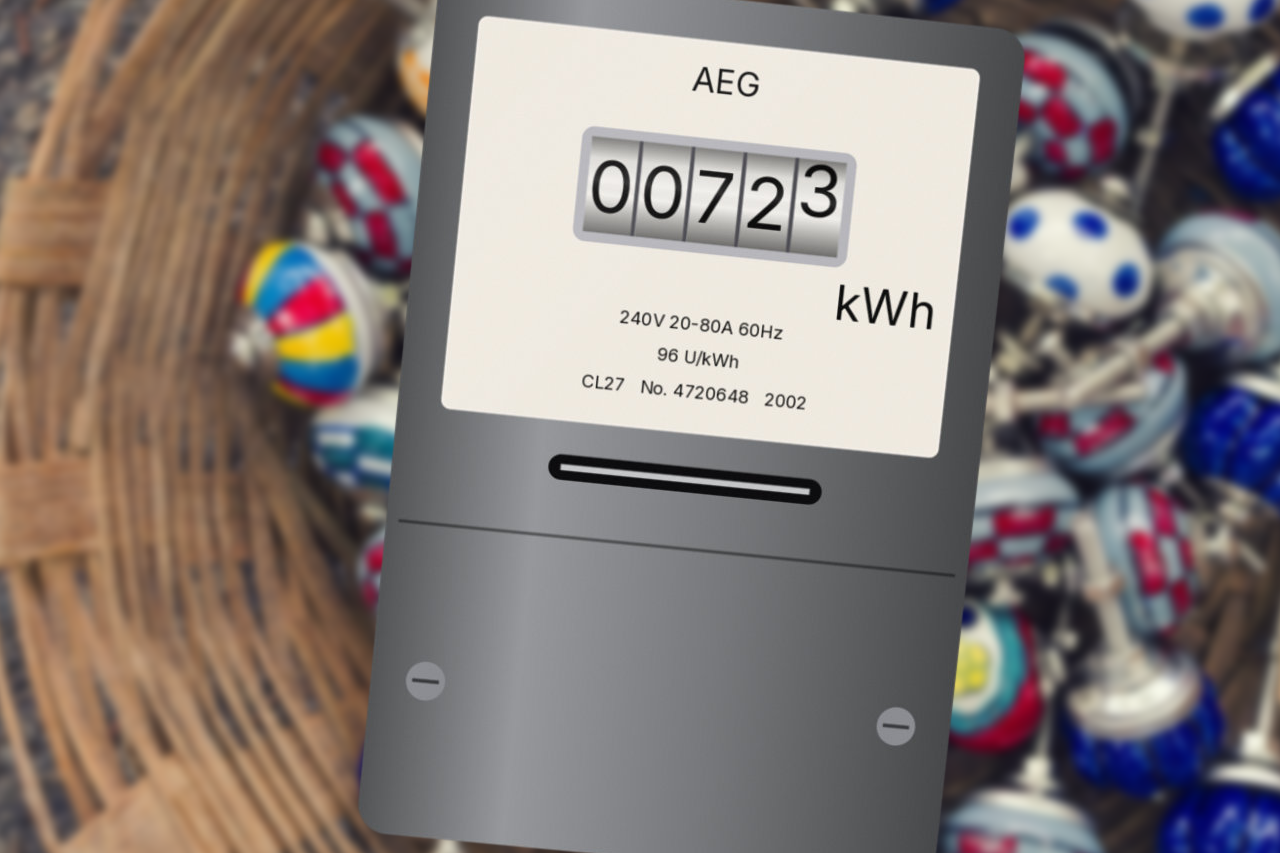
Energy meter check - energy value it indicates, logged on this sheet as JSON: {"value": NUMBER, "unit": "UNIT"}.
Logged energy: {"value": 723, "unit": "kWh"}
